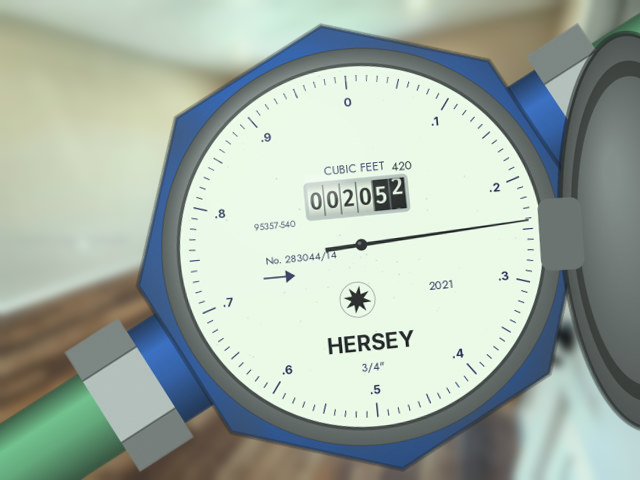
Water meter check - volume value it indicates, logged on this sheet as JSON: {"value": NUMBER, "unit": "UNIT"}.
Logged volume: {"value": 2052.24, "unit": "ft³"}
